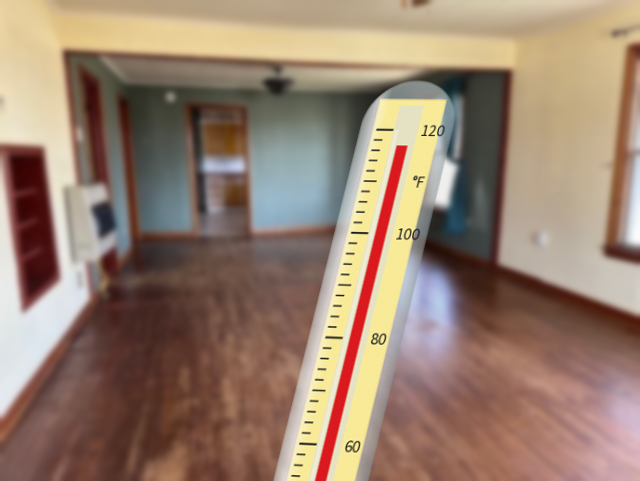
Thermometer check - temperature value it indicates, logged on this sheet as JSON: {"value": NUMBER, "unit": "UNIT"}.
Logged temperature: {"value": 117, "unit": "°F"}
